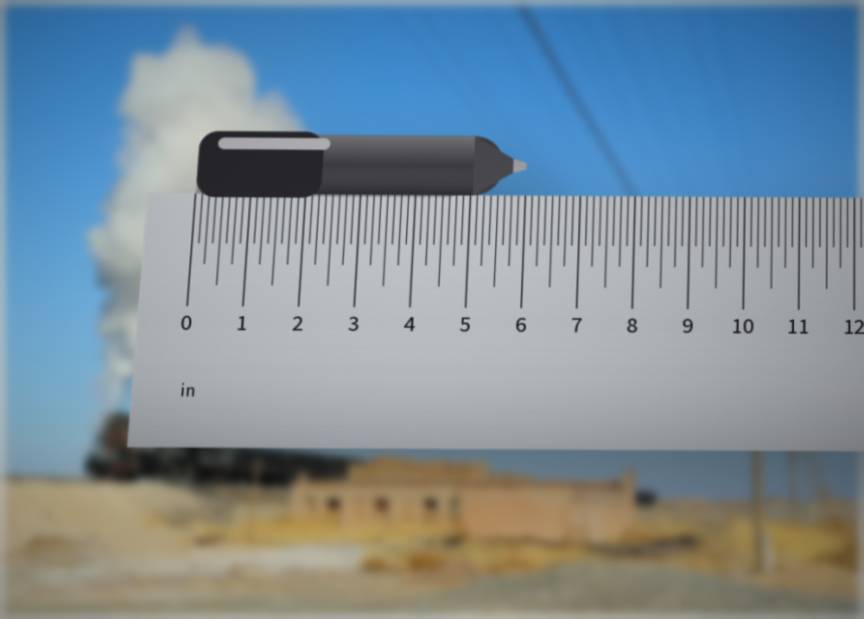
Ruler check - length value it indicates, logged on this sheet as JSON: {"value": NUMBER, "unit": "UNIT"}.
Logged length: {"value": 6, "unit": "in"}
